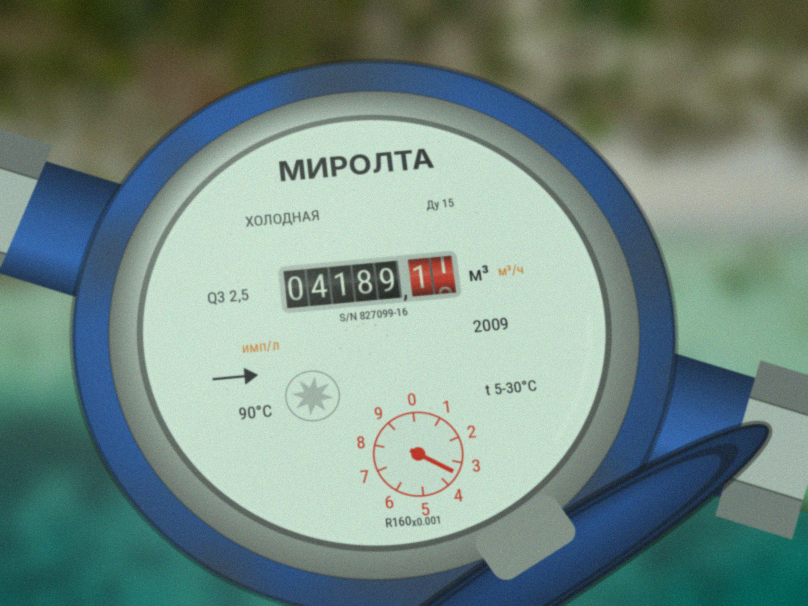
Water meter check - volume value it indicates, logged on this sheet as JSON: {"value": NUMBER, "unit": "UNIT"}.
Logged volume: {"value": 4189.113, "unit": "m³"}
